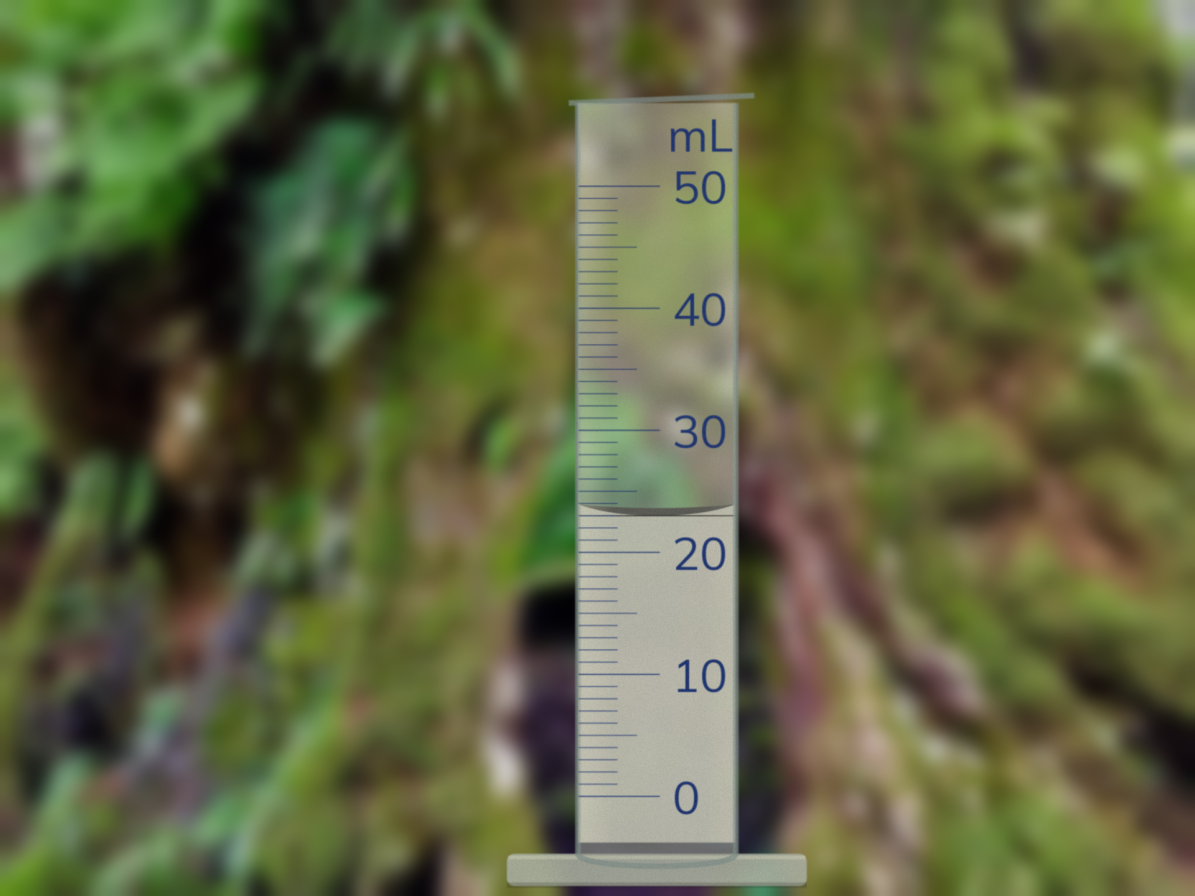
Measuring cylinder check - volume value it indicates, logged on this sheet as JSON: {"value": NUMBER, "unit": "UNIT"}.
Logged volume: {"value": 23, "unit": "mL"}
